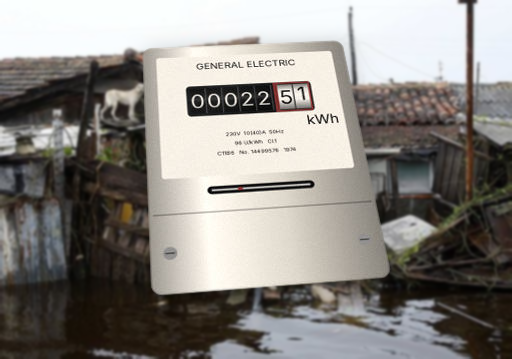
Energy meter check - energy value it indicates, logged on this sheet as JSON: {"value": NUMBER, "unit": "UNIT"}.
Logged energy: {"value": 22.51, "unit": "kWh"}
